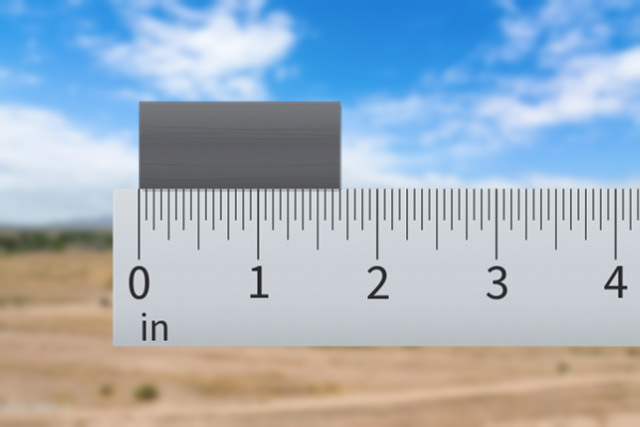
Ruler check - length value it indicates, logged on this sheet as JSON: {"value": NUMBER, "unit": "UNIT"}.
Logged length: {"value": 1.6875, "unit": "in"}
